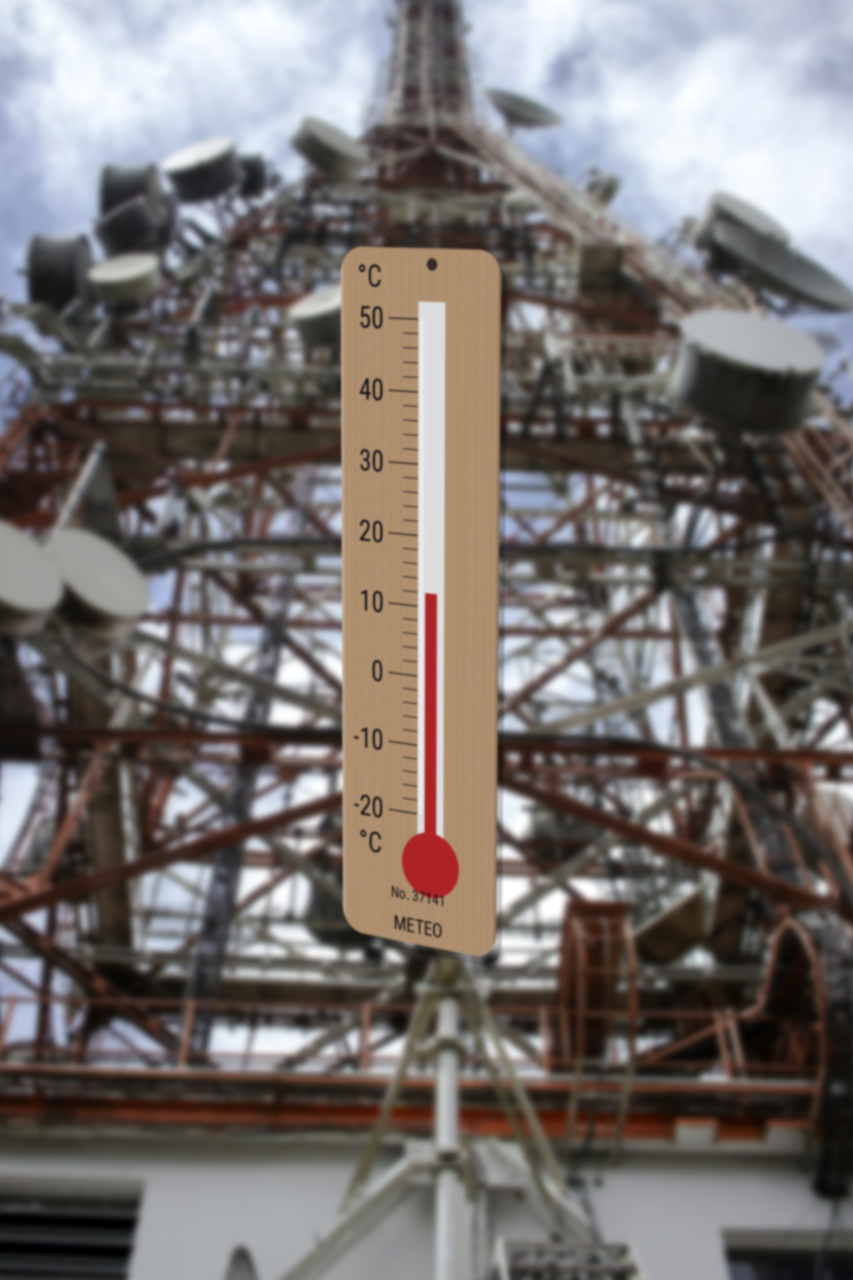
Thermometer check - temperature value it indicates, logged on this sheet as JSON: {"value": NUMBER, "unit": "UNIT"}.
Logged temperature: {"value": 12, "unit": "°C"}
